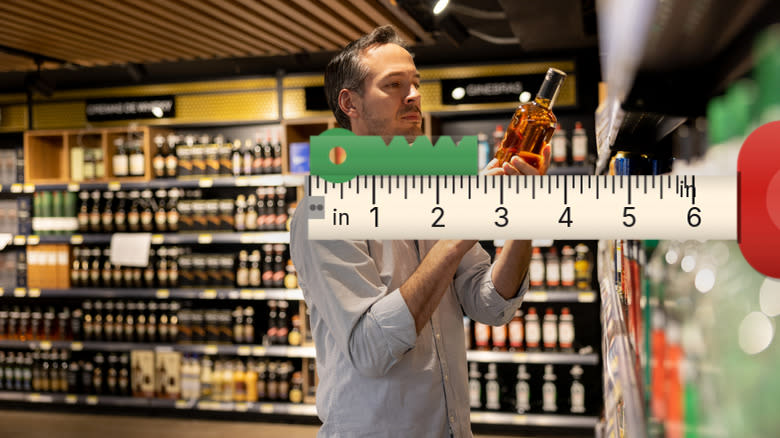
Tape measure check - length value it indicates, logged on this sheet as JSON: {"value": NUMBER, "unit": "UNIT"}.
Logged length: {"value": 2.625, "unit": "in"}
